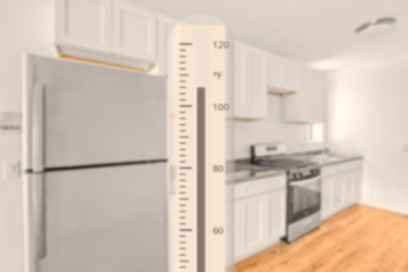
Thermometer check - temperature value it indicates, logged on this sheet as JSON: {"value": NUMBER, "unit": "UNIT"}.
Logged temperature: {"value": 106, "unit": "°F"}
